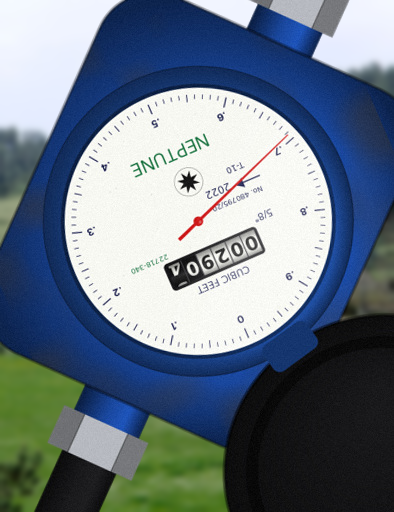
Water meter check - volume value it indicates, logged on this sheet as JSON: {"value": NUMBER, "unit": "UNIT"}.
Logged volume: {"value": 2903.69, "unit": "ft³"}
